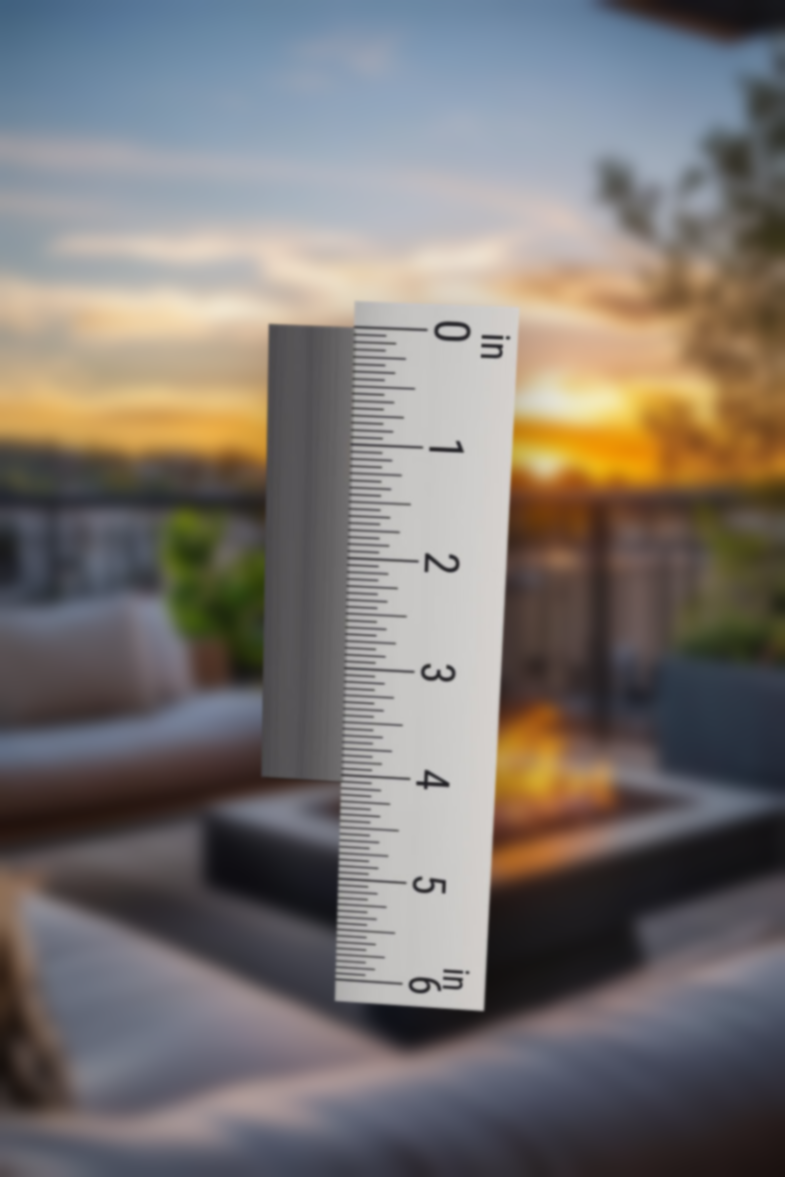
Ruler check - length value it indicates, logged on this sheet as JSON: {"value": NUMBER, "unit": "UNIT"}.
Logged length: {"value": 4.0625, "unit": "in"}
